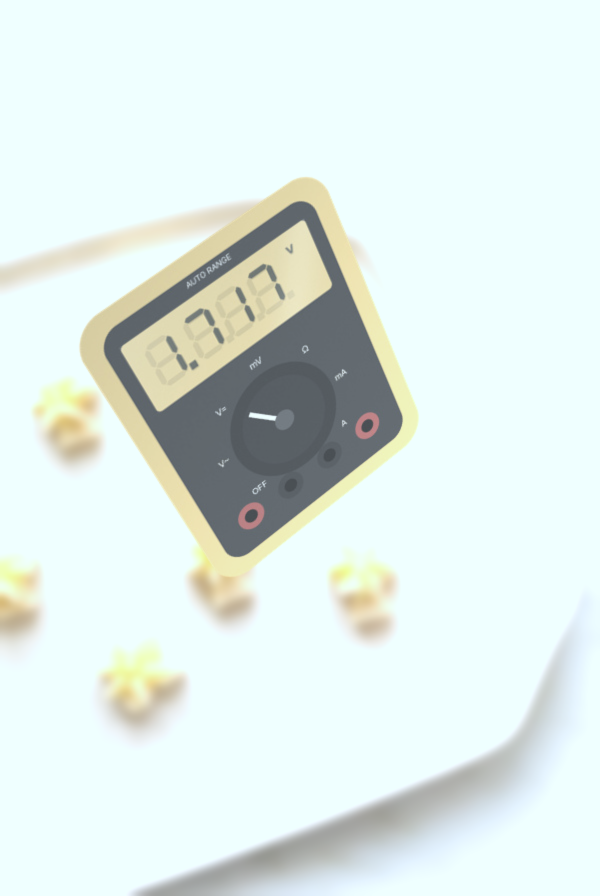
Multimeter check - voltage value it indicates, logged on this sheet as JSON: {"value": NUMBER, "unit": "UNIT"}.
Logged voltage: {"value": 1.717, "unit": "V"}
